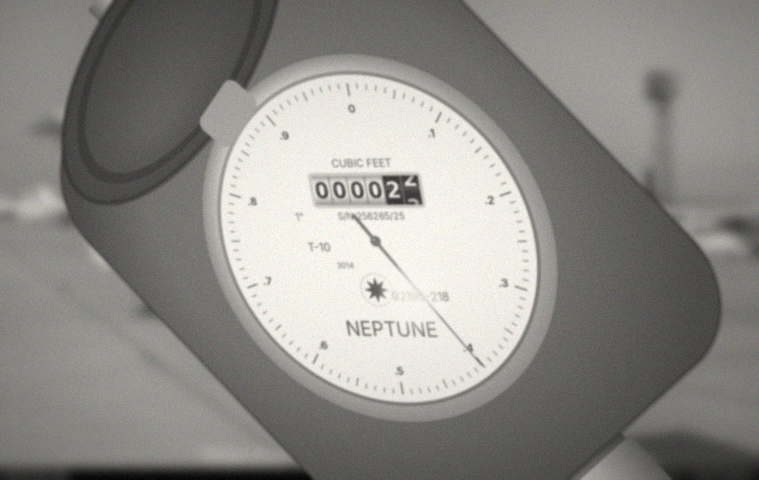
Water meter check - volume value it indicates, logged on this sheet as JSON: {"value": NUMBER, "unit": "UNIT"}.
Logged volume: {"value": 22.40, "unit": "ft³"}
